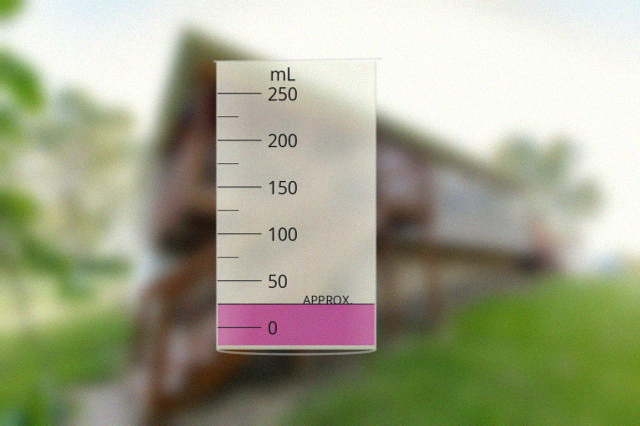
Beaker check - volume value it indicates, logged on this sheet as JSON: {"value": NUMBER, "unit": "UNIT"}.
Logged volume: {"value": 25, "unit": "mL"}
